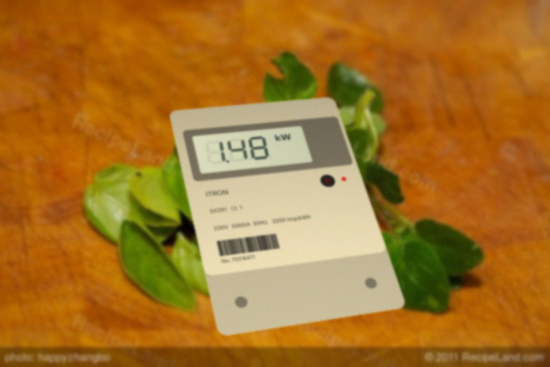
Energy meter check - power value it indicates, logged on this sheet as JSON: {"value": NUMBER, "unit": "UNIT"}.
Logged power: {"value": 1.48, "unit": "kW"}
